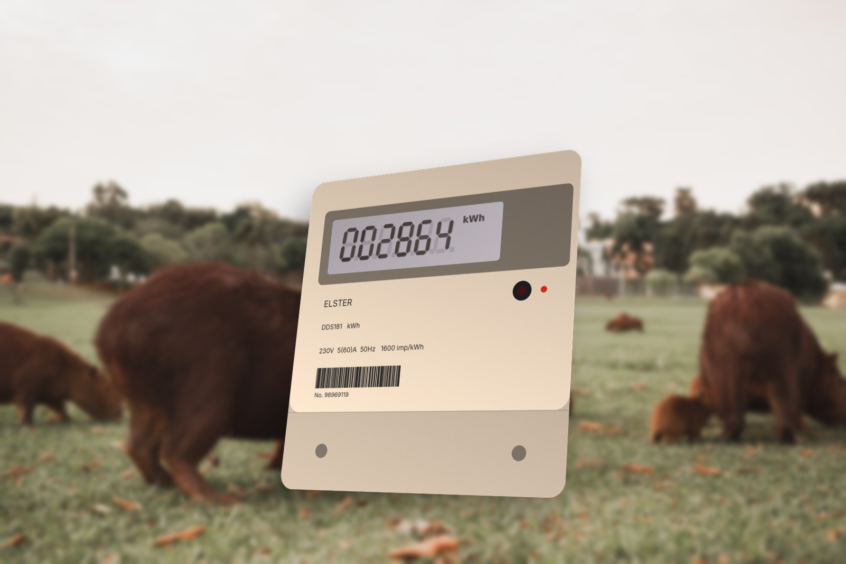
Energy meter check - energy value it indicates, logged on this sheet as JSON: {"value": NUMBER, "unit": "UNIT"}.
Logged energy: {"value": 2864, "unit": "kWh"}
